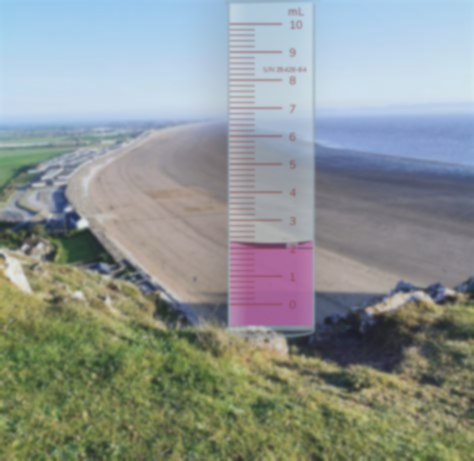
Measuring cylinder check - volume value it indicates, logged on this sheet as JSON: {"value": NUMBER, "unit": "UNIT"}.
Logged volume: {"value": 2, "unit": "mL"}
